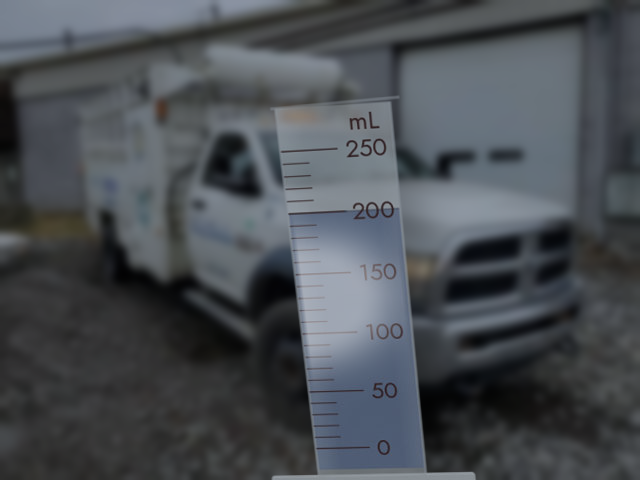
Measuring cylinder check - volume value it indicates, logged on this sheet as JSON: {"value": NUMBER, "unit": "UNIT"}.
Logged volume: {"value": 200, "unit": "mL"}
